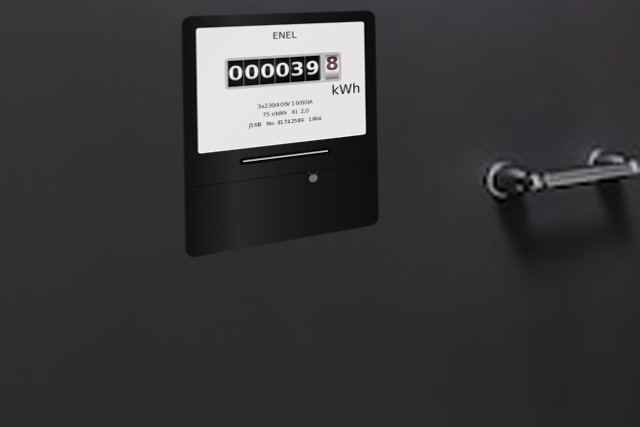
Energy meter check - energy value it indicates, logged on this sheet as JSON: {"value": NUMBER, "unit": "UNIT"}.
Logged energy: {"value": 39.8, "unit": "kWh"}
